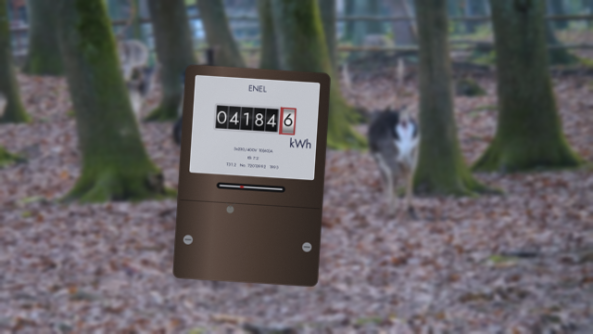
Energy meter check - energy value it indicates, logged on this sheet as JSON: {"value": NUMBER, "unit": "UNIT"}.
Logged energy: {"value": 4184.6, "unit": "kWh"}
